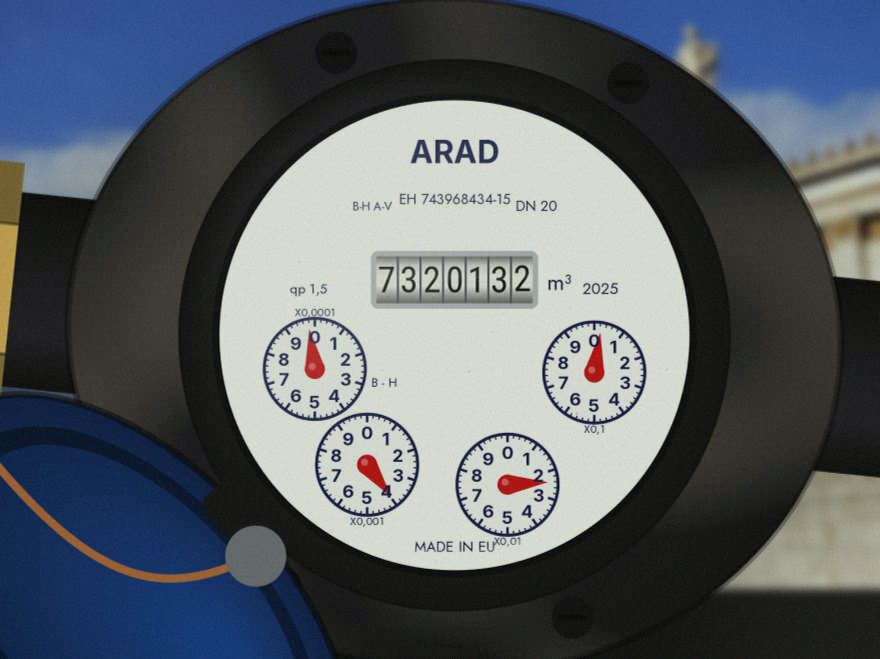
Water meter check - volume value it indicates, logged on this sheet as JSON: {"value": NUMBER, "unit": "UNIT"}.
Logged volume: {"value": 7320132.0239, "unit": "m³"}
